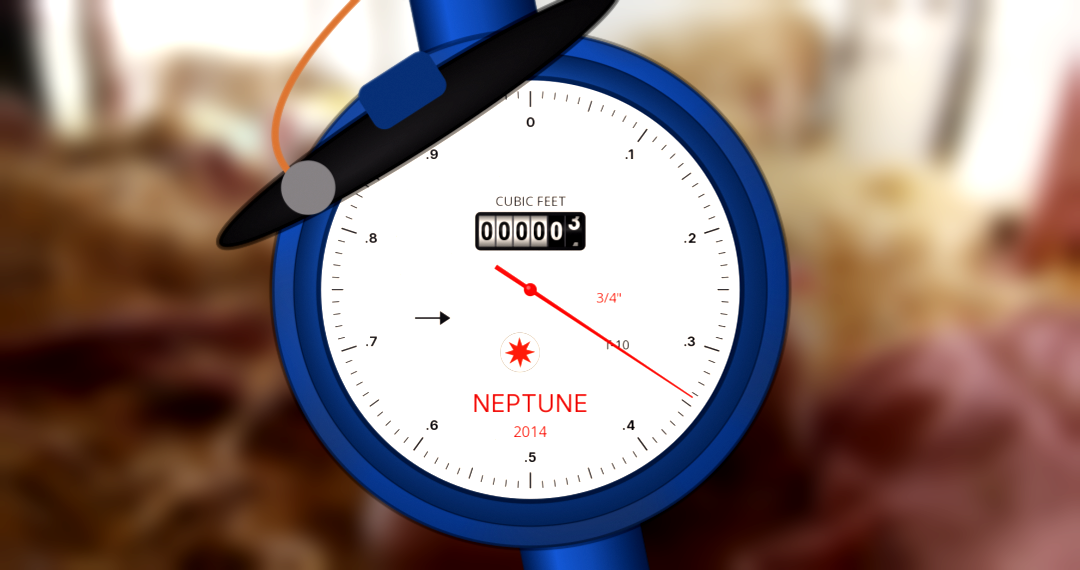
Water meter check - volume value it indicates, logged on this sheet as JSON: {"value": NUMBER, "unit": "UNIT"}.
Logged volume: {"value": 3.34, "unit": "ft³"}
